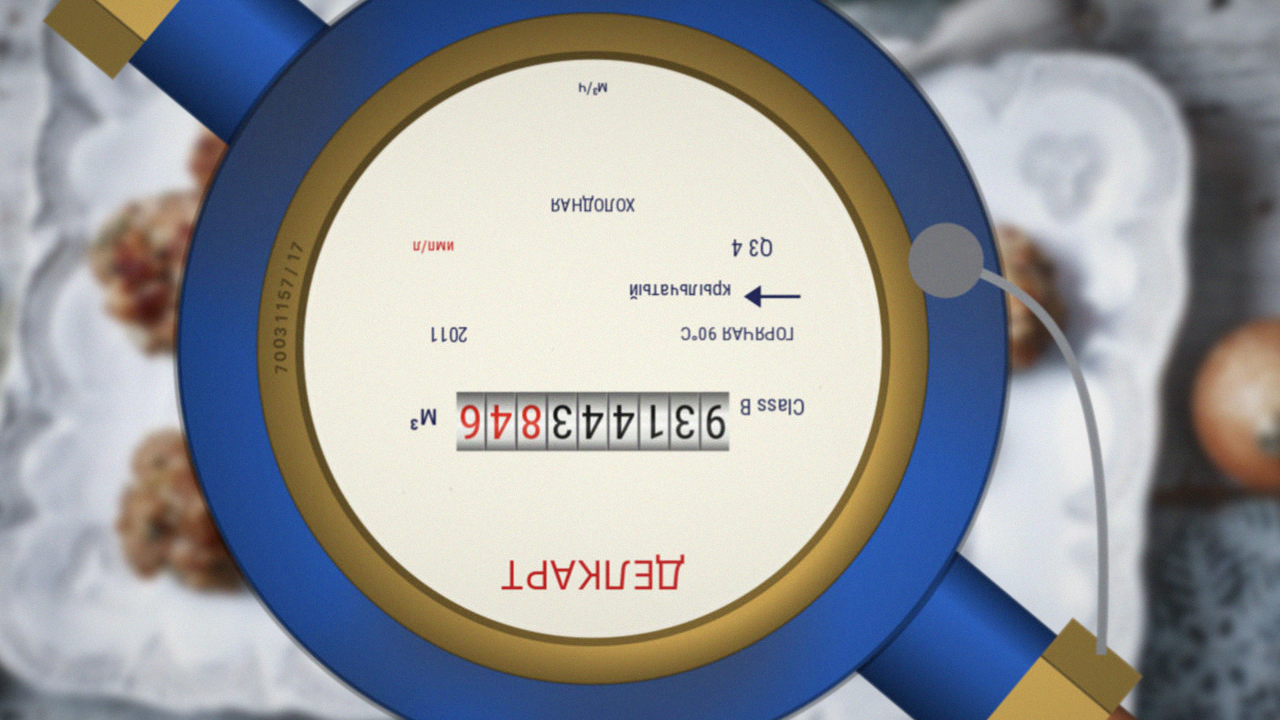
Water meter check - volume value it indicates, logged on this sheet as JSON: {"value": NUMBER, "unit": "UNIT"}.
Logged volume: {"value": 931443.846, "unit": "m³"}
